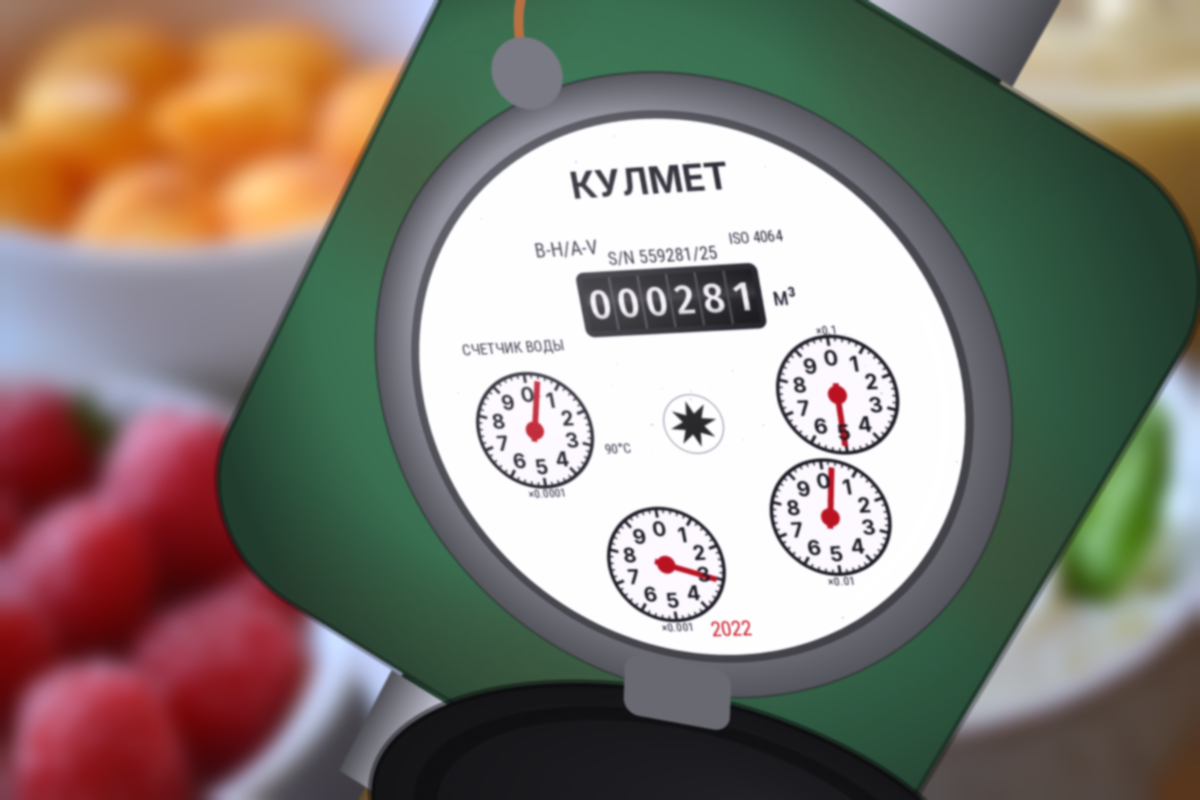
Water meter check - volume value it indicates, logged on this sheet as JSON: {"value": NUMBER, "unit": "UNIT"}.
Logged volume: {"value": 281.5030, "unit": "m³"}
